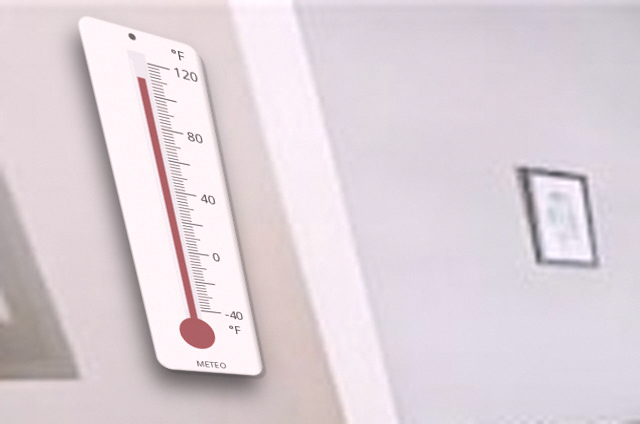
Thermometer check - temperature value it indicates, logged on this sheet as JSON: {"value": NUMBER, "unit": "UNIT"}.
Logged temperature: {"value": 110, "unit": "°F"}
